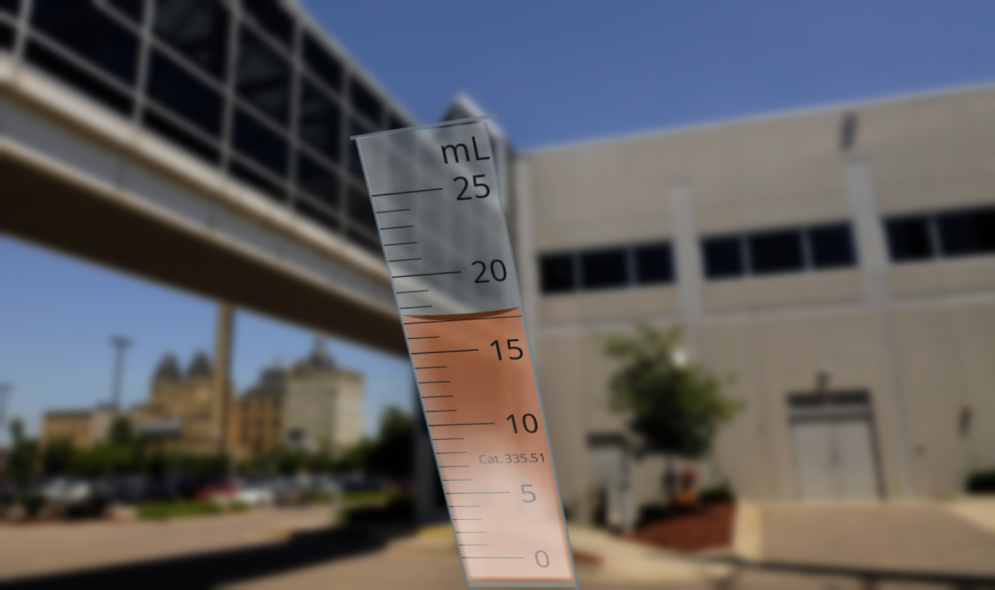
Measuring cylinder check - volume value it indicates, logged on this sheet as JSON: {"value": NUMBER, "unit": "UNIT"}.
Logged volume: {"value": 17, "unit": "mL"}
